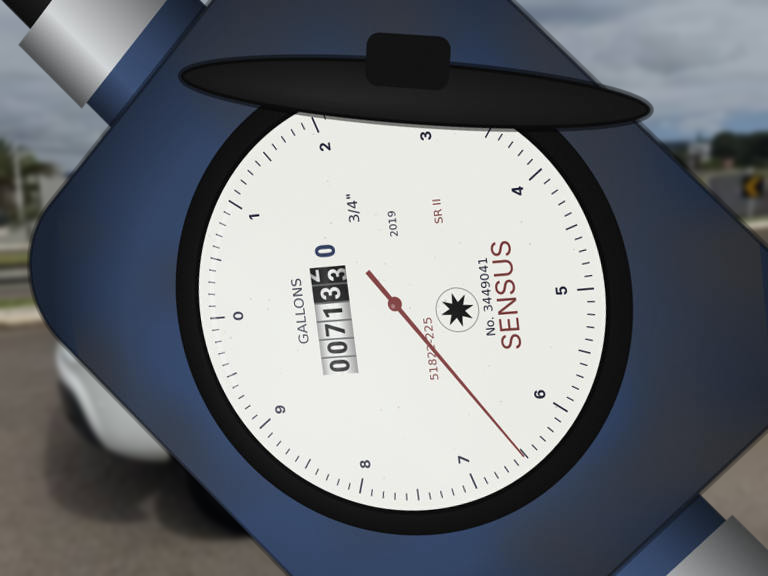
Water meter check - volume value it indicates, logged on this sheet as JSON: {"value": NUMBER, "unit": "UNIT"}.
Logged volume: {"value": 71326.5, "unit": "gal"}
